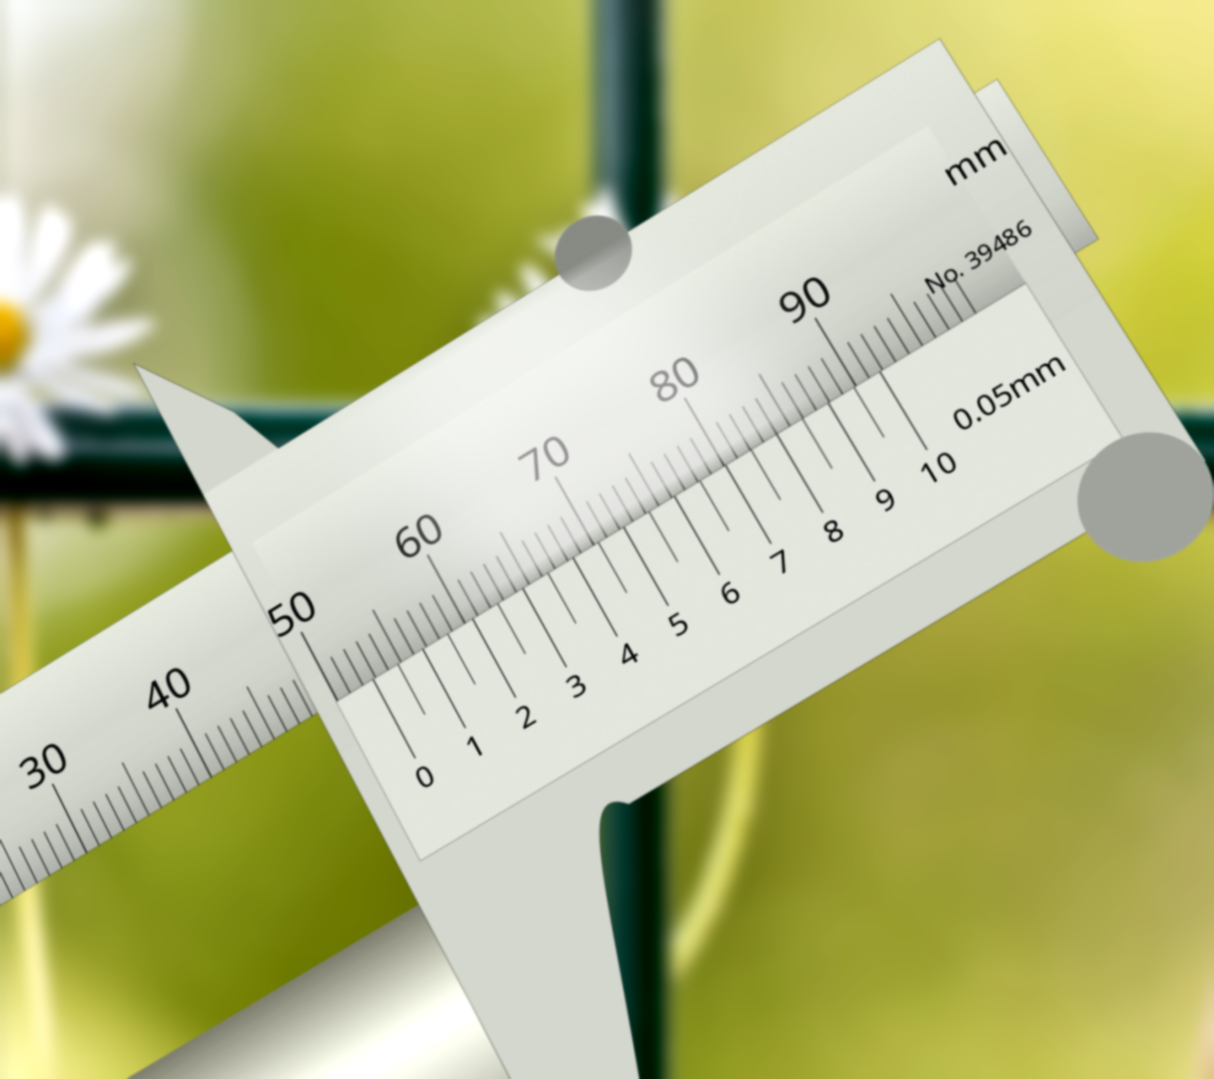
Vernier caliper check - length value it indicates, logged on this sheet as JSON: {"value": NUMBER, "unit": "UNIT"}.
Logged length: {"value": 52.8, "unit": "mm"}
